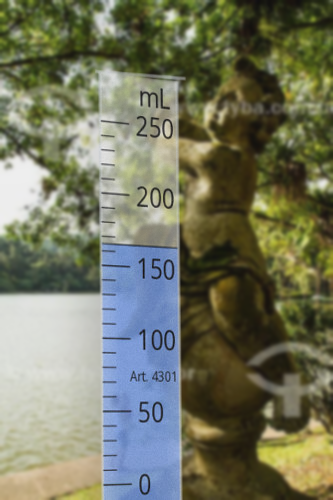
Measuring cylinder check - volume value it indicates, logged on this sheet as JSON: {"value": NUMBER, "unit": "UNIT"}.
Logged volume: {"value": 165, "unit": "mL"}
